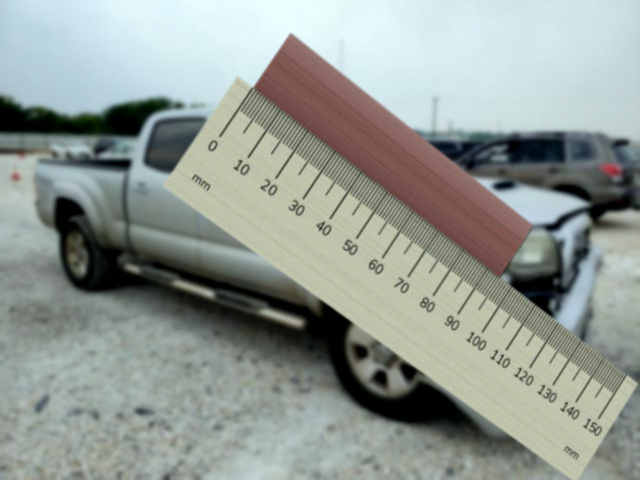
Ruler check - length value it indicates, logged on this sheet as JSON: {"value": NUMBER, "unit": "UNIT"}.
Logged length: {"value": 95, "unit": "mm"}
